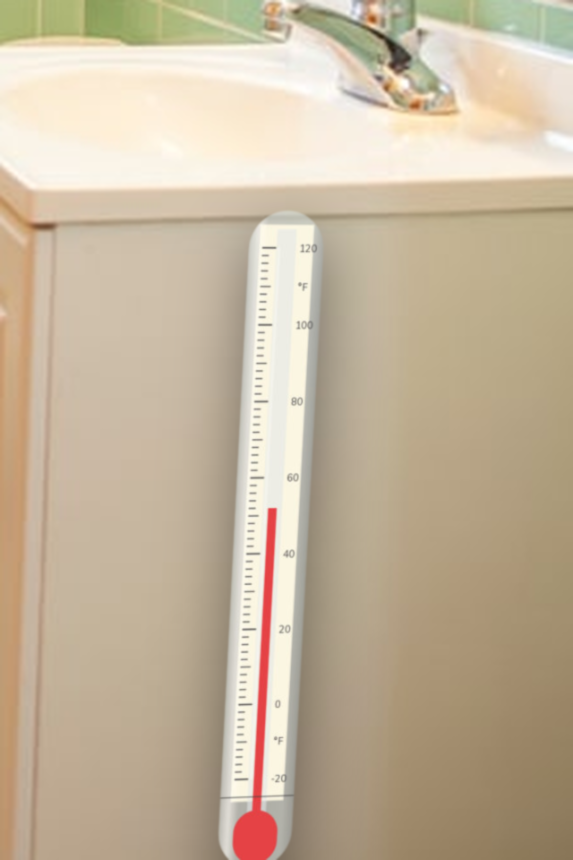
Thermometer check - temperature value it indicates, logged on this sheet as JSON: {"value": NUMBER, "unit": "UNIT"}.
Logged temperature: {"value": 52, "unit": "°F"}
